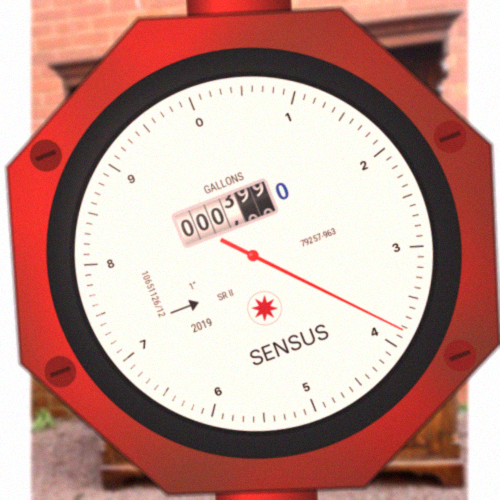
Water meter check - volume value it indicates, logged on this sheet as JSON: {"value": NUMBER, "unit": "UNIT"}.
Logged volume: {"value": 3993.8, "unit": "gal"}
